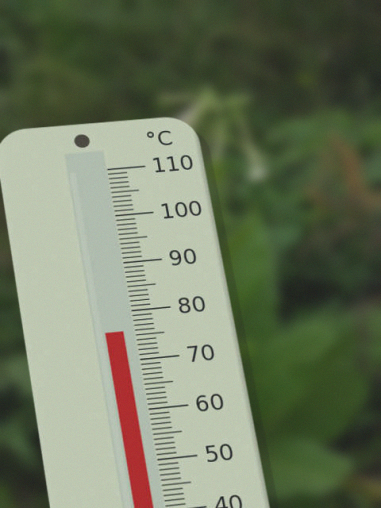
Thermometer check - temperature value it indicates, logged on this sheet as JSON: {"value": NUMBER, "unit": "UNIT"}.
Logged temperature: {"value": 76, "unit": "°C"}
